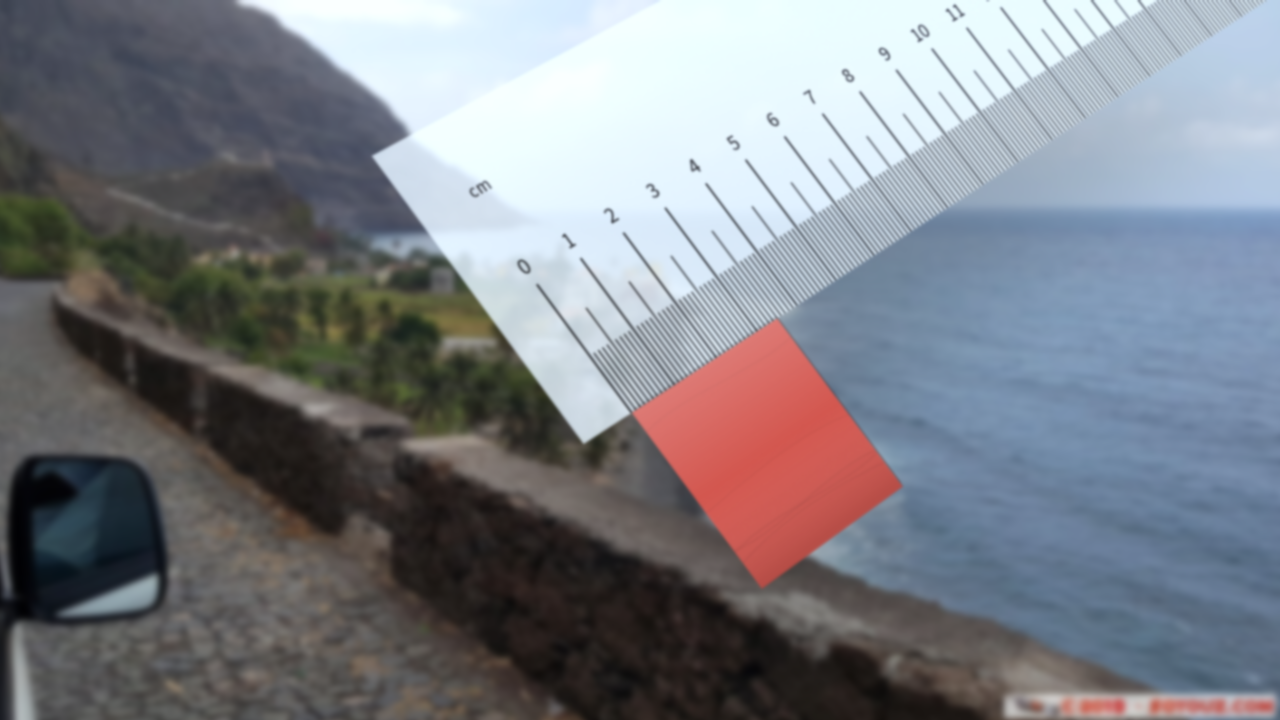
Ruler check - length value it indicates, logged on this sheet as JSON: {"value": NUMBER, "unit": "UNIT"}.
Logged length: {"value": 3.5, "unit": "cm"}
